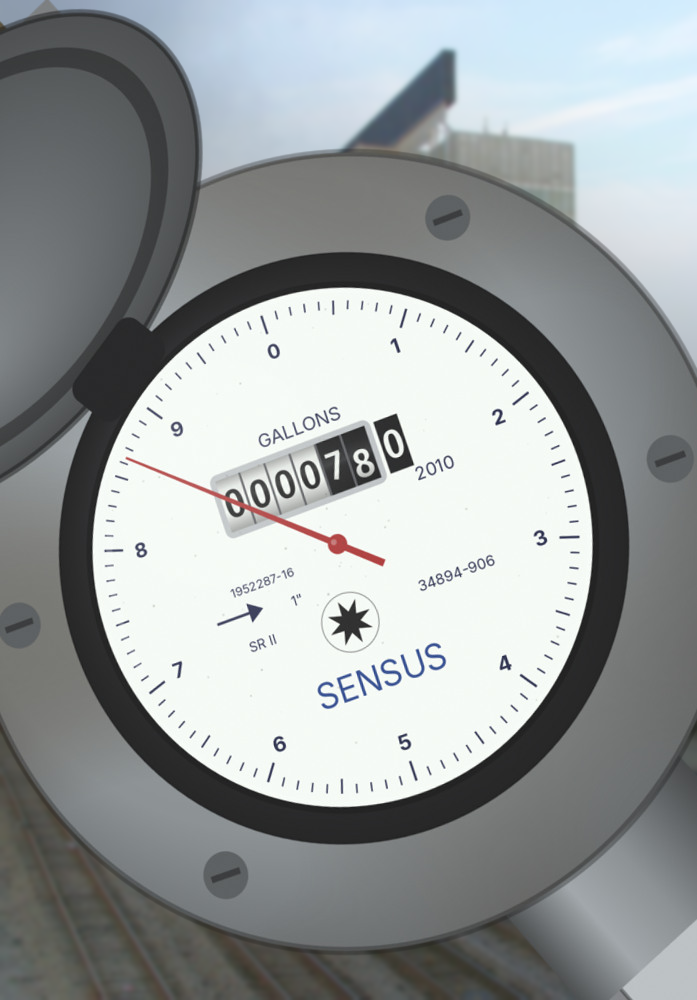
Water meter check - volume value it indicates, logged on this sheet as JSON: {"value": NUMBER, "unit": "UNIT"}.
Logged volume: {"value": 778.6, "unit": "gal"}
